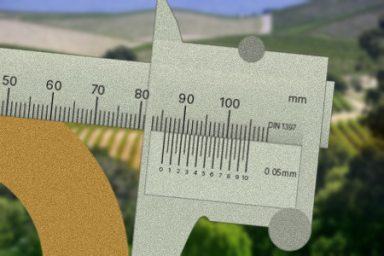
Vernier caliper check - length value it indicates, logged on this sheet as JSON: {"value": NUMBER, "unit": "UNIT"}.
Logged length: {"value": 86.0, "unit": "mm"}
